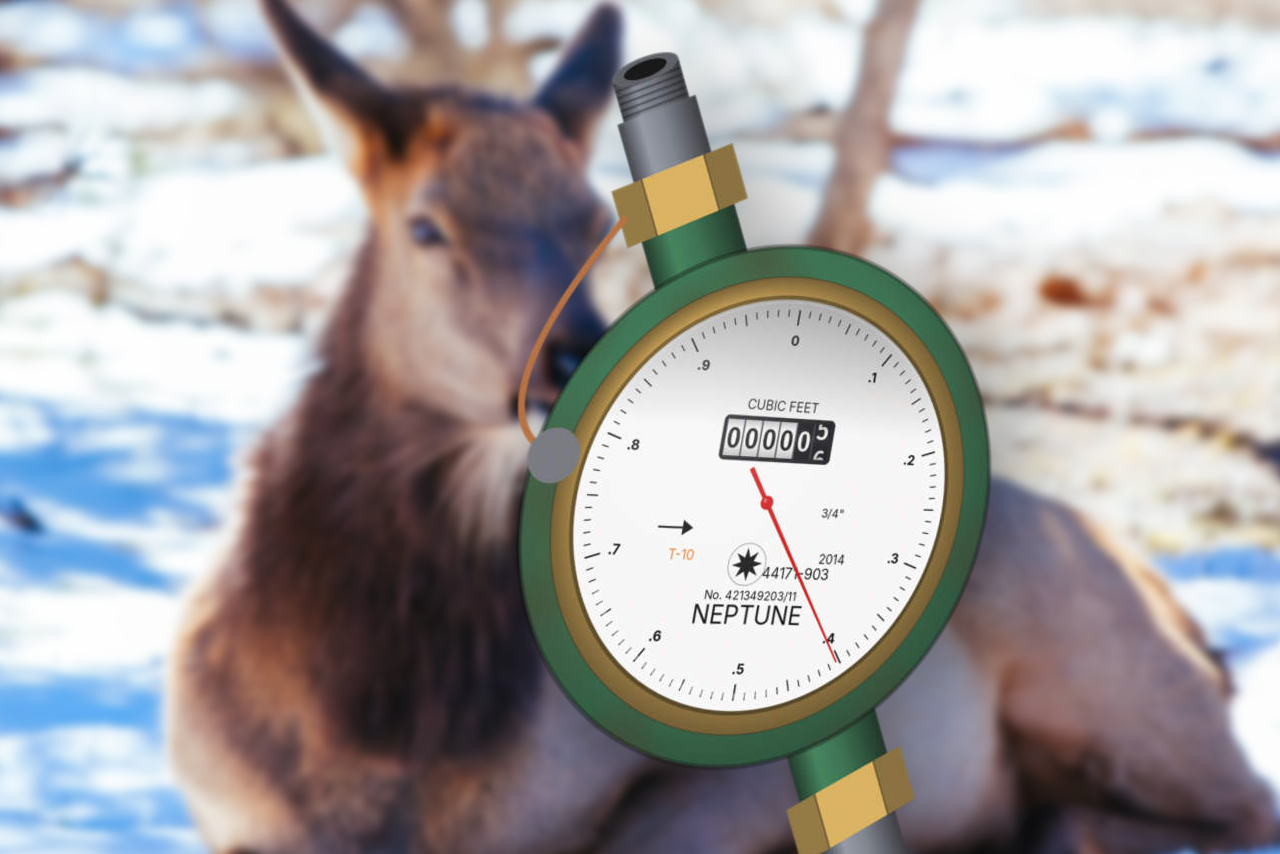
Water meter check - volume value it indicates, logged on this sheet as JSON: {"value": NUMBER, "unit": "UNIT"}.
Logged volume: {"value": 5.40, "unit": "ft³"}
